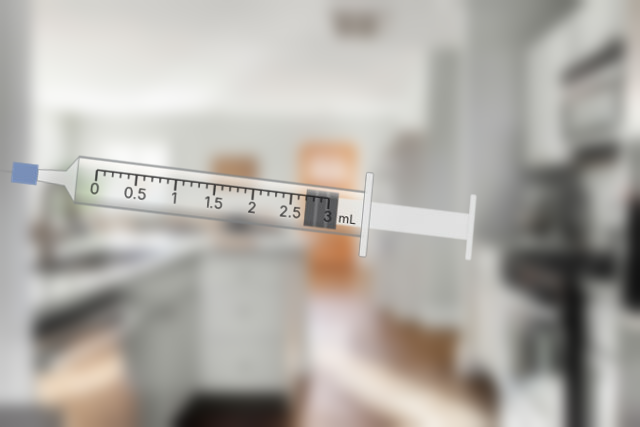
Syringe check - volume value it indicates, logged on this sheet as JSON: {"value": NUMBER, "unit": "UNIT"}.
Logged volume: {"value": 2.7, "unit": "mL"}
